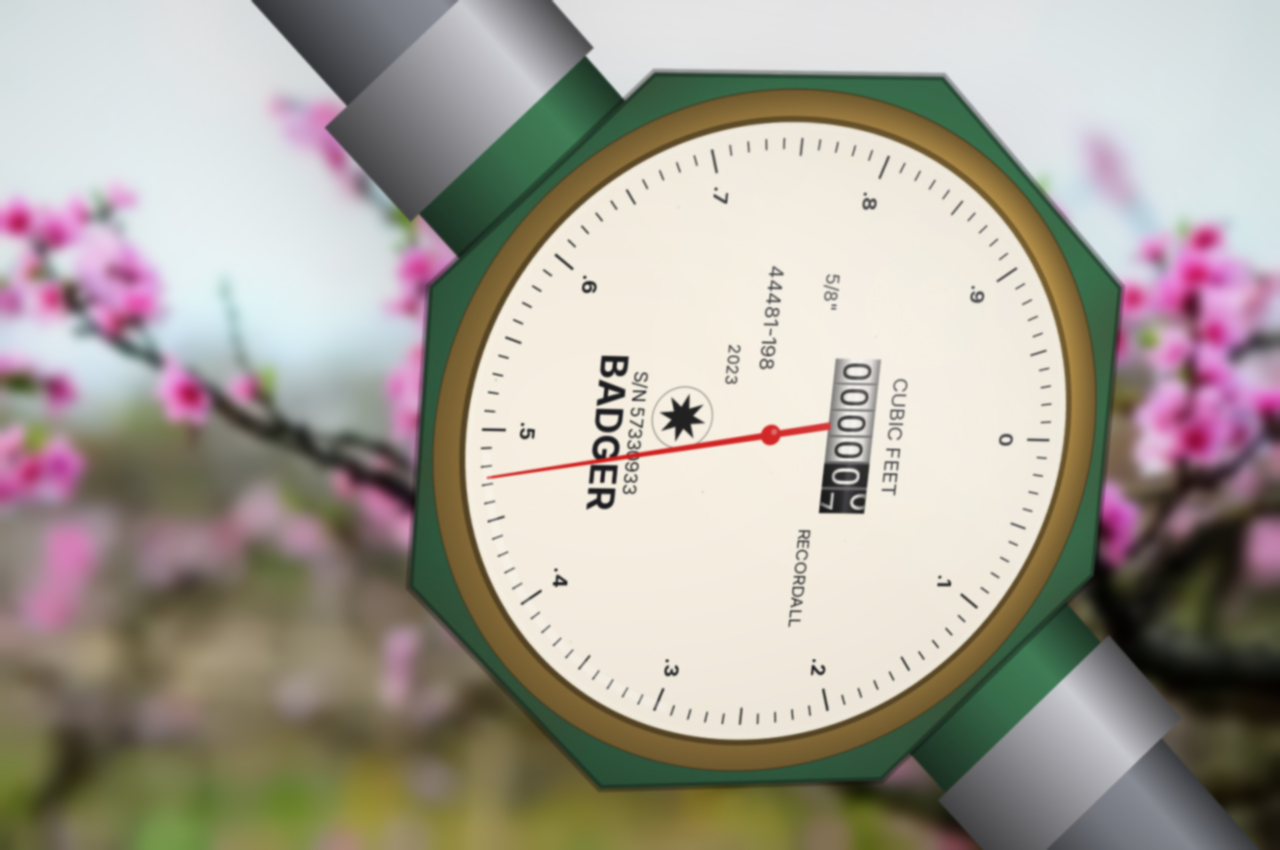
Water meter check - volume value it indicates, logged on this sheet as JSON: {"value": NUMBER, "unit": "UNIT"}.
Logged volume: {"value": 6.47, "unit": "ft³"}
